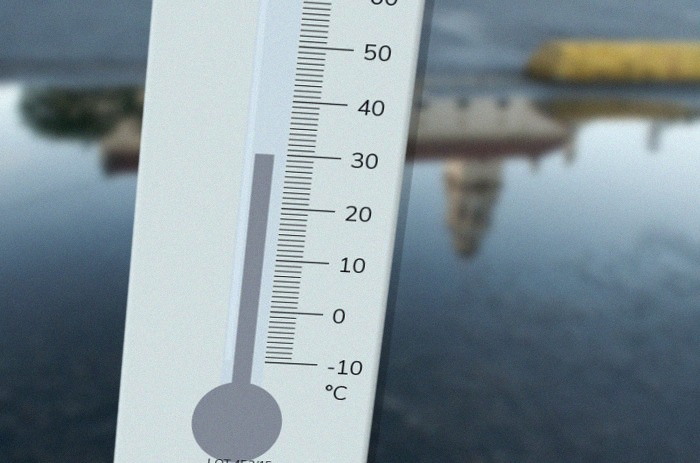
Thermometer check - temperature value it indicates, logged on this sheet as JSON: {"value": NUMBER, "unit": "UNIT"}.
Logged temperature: {"value": 30, "unit": "°C"}
